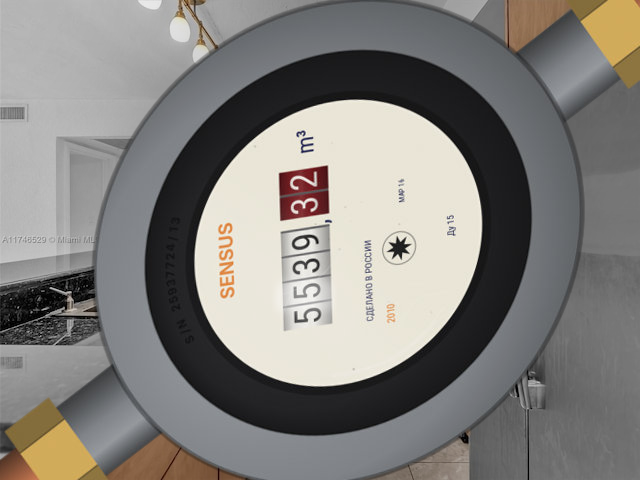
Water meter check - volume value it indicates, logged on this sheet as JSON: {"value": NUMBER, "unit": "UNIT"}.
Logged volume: {"value": 5539.32, "unit": "m³"}
